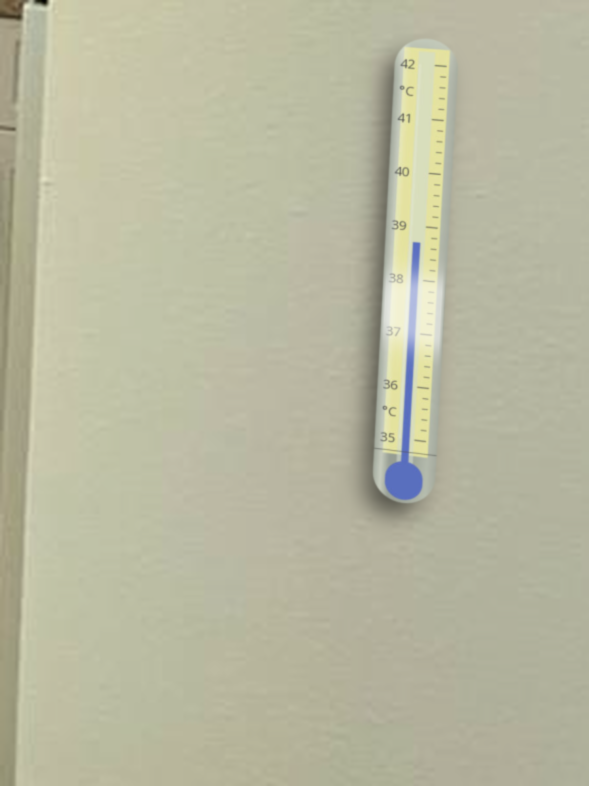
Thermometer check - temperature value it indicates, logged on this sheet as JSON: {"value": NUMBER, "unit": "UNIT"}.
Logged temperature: {"value": 38.7, "unit": "°C"}
